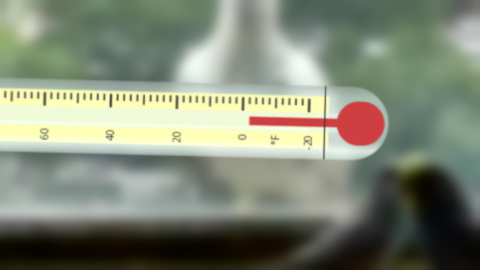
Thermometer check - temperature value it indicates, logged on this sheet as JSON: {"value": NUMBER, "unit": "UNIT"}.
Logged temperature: {"value": -2, "unit": "°F"}
